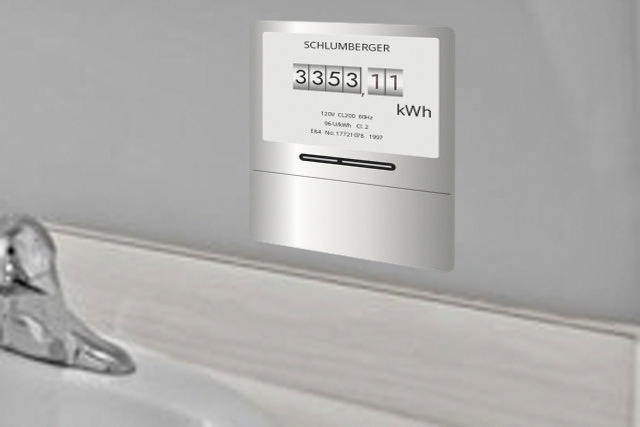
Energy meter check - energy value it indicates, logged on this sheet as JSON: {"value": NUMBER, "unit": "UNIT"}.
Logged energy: {"value": 3353.11, "unit": "kWh"}
